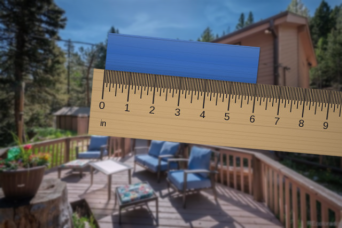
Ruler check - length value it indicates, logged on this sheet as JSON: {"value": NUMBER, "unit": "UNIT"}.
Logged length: {"value": 6, "unit": "in"}
